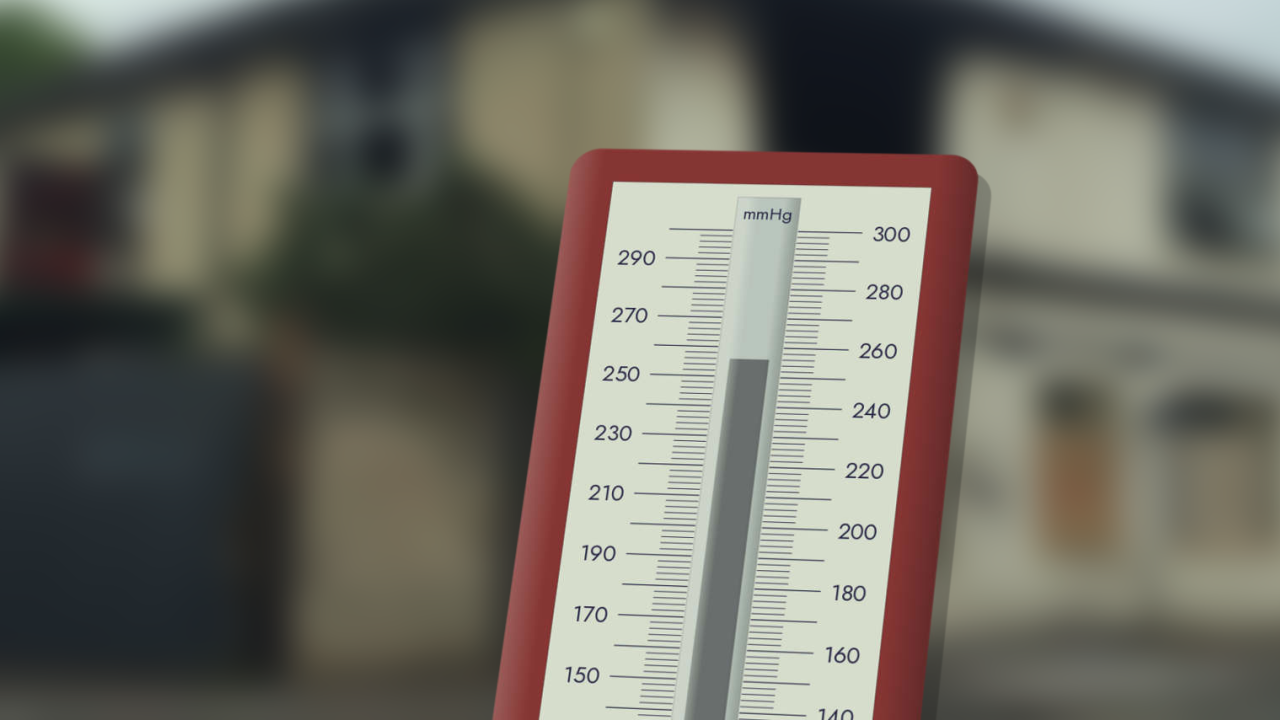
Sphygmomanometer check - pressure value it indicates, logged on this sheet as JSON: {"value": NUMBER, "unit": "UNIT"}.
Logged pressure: {"value": 256, "unit": "mmHg"}
